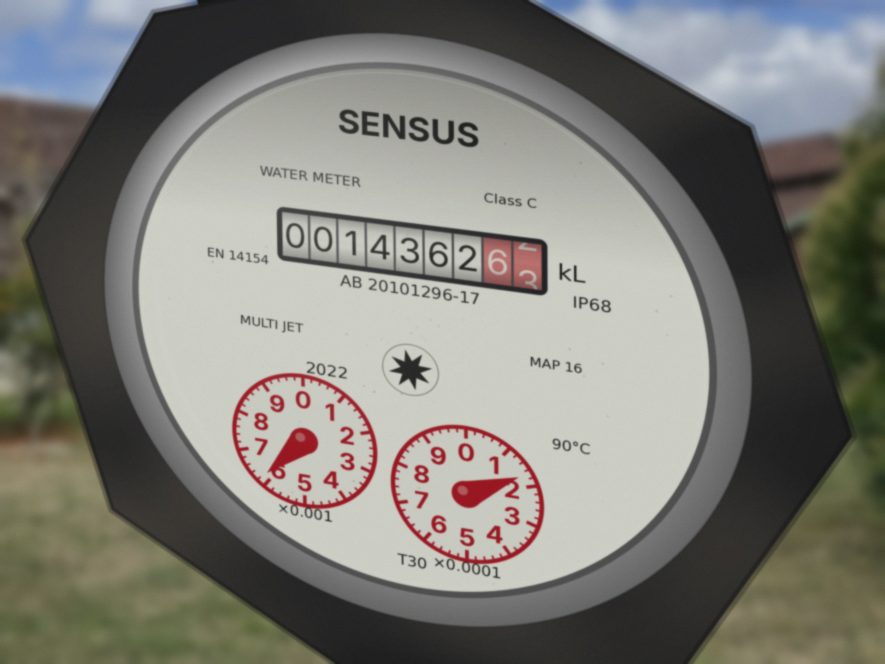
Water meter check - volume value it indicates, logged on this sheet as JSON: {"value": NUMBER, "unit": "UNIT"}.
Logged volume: {"value": 14362.6261, "unit": "kL"}
